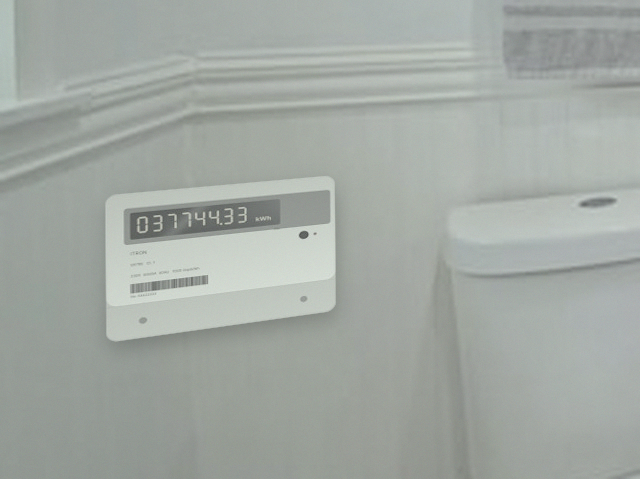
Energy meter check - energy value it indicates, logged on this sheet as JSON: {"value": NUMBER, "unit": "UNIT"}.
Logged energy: {"value": 37744.33, "unit": "kWh"}
